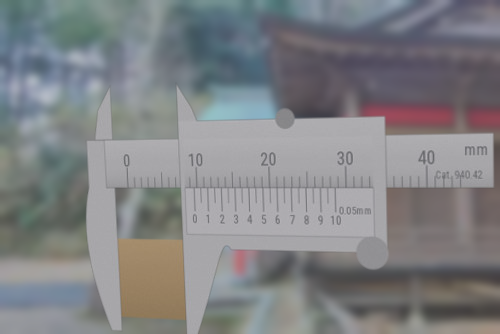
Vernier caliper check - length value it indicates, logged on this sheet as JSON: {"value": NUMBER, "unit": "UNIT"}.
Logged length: {"value": 9.6, "unit": "mm"}
